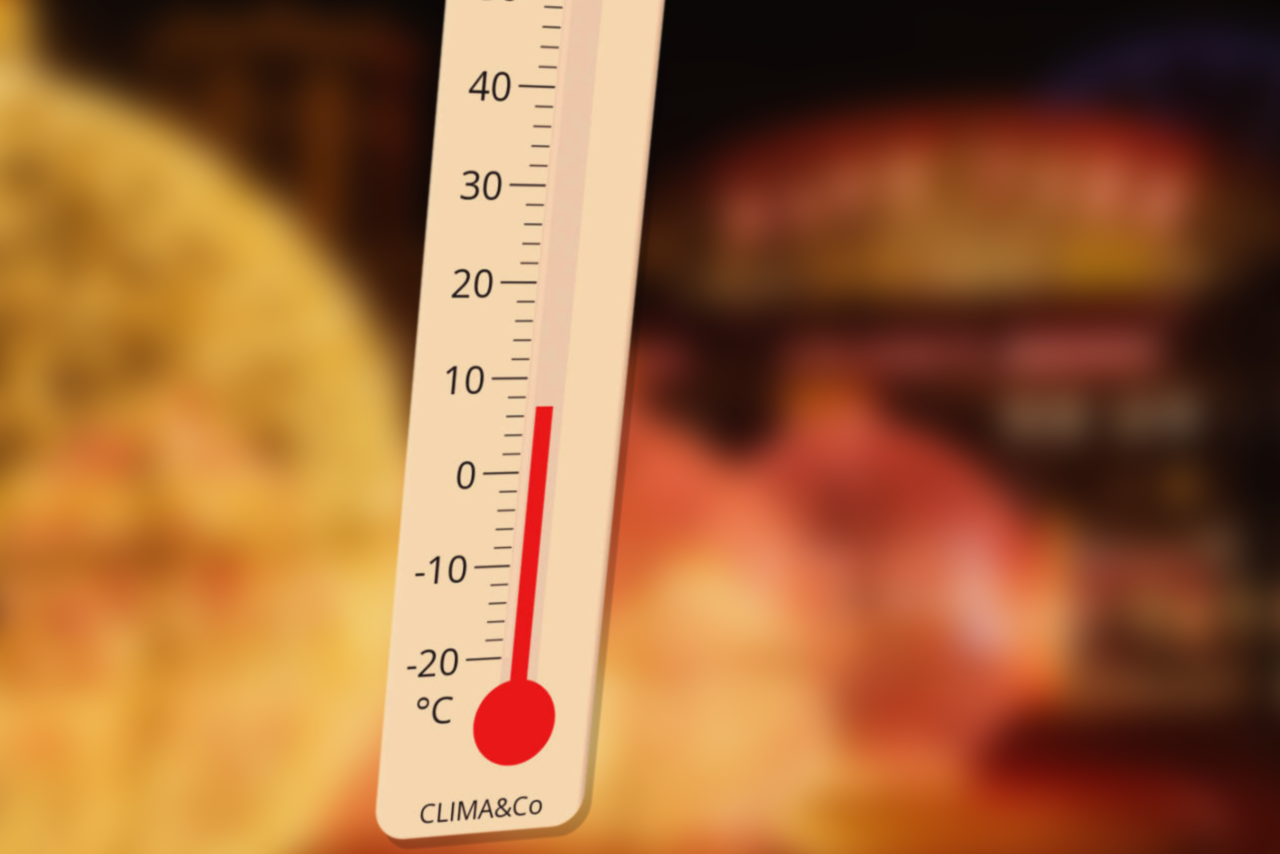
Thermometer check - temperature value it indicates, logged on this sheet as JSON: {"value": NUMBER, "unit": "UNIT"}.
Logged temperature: {"value": 7, "unit": "°C"}
